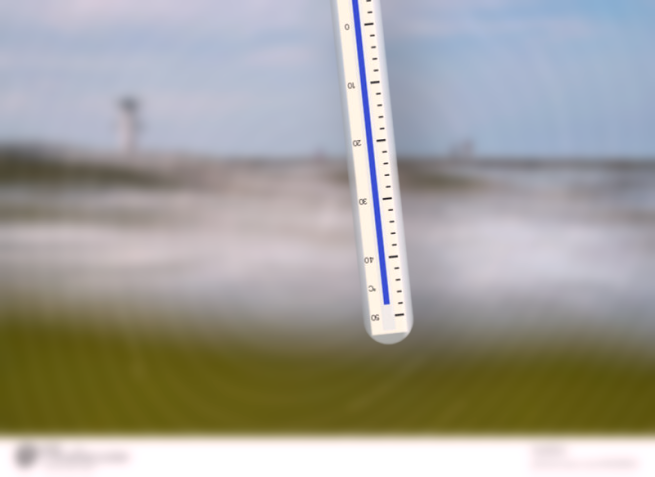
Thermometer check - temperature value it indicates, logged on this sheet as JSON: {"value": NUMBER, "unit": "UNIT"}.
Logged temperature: {"value": 48, "unit": "°C"}
